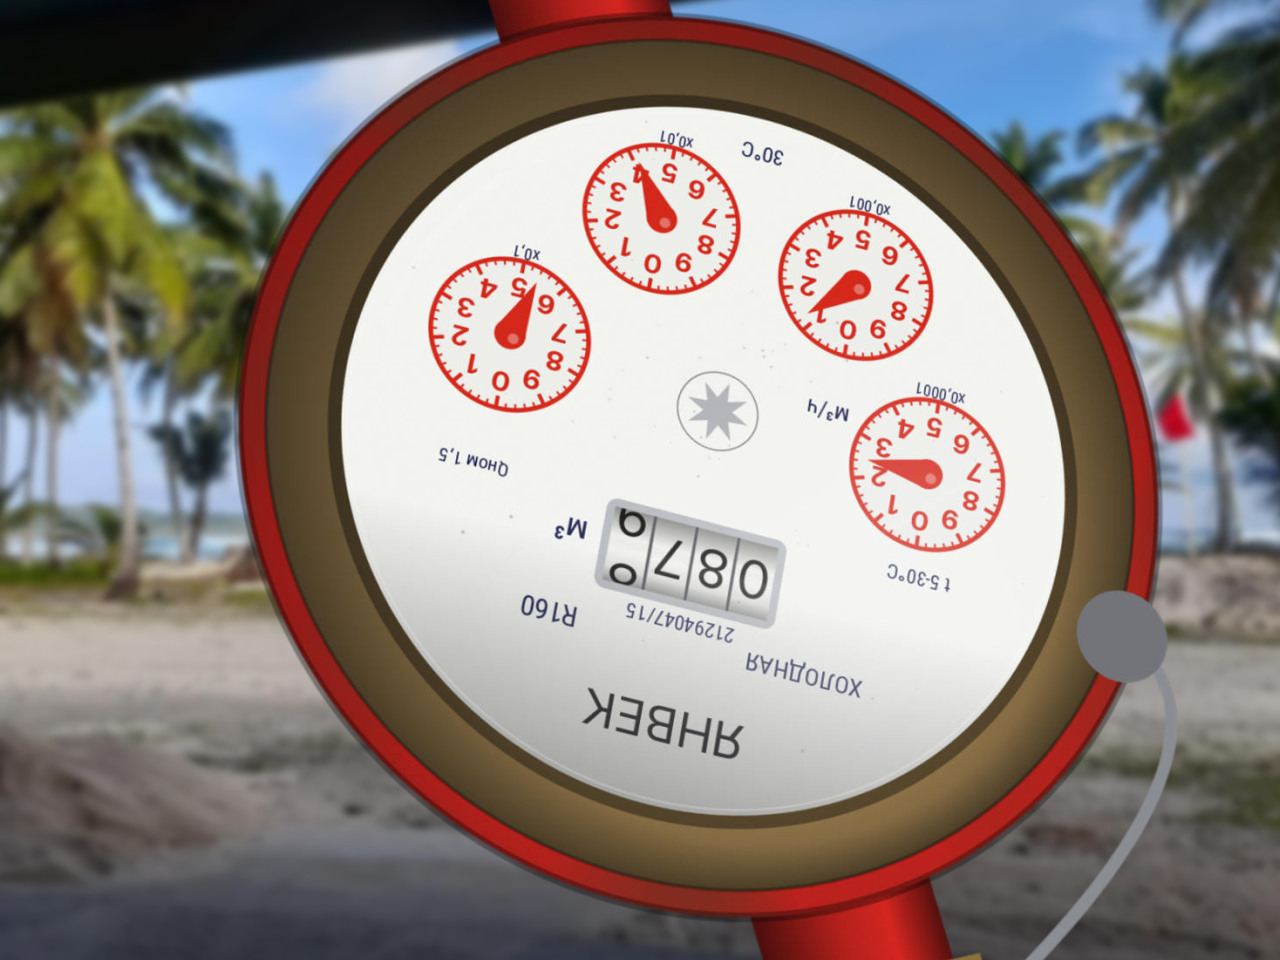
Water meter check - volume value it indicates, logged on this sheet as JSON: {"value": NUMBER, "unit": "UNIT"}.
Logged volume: {"value": 878.5412, "unit": "m³"}
